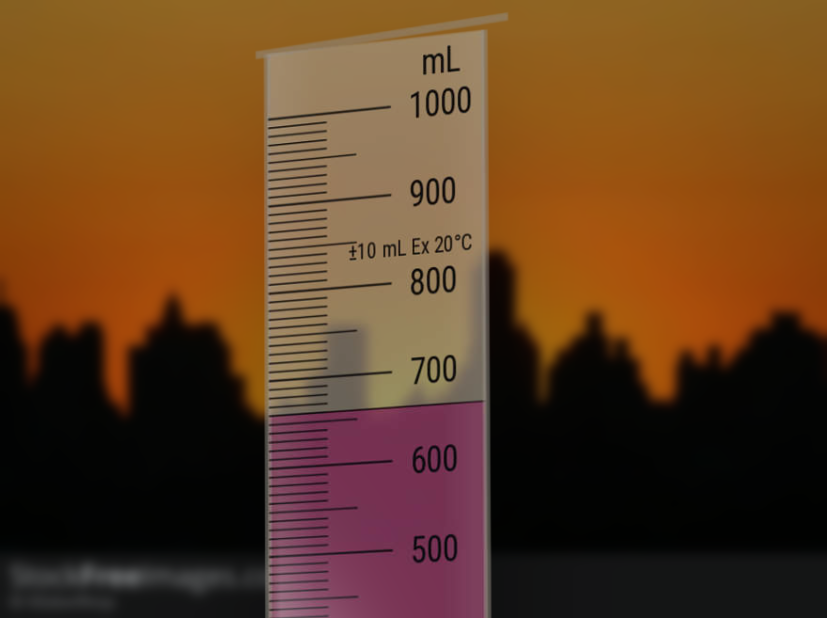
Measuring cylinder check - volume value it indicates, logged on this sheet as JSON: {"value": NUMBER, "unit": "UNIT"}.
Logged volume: {"value": 660, "unit": "mL"}
